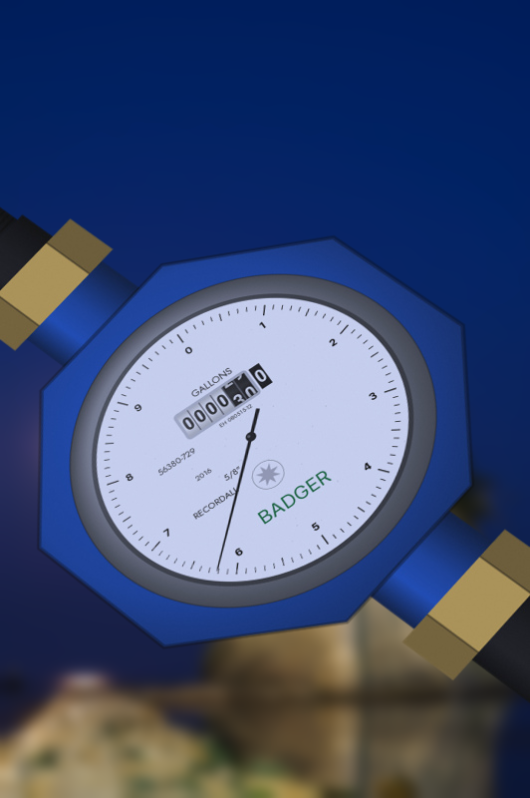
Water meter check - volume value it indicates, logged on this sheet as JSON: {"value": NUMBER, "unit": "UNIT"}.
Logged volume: {"value": 296.2, "unit": "gal"}
